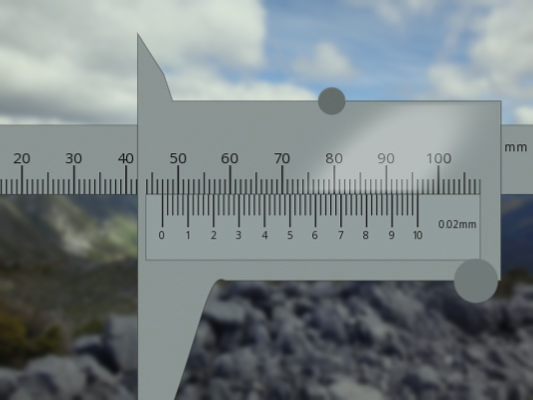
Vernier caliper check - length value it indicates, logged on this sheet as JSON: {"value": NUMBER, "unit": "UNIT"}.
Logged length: {"value": 47.0, "unit": "mm"}
